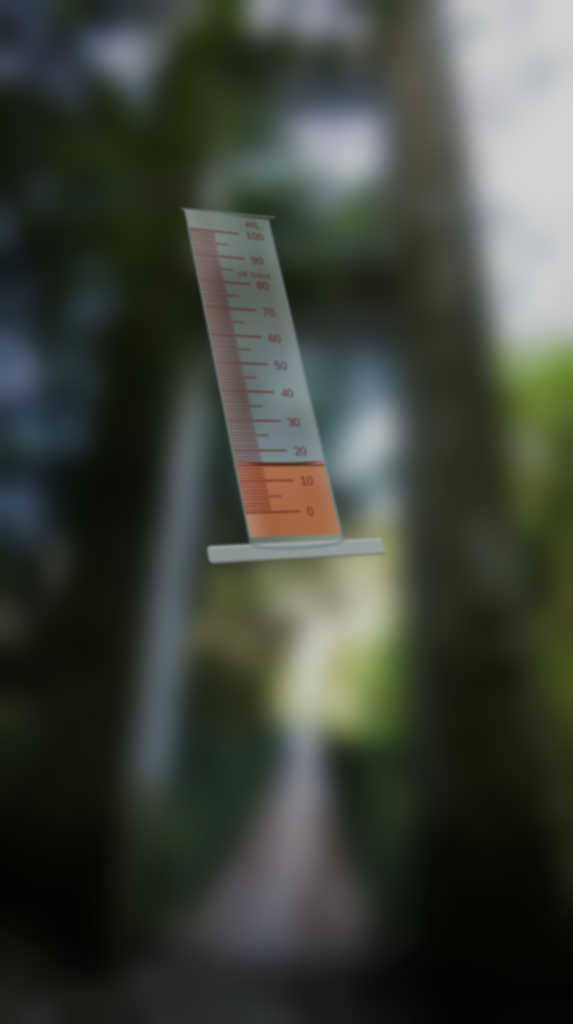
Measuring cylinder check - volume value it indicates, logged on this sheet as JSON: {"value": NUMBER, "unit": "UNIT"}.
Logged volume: {"value": 15, "unit": "mL"}
